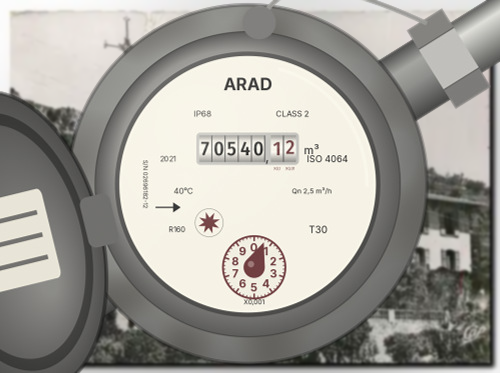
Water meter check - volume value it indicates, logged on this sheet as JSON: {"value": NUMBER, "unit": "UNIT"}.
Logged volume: {"value": 70540.120, "unit": "m³"}
